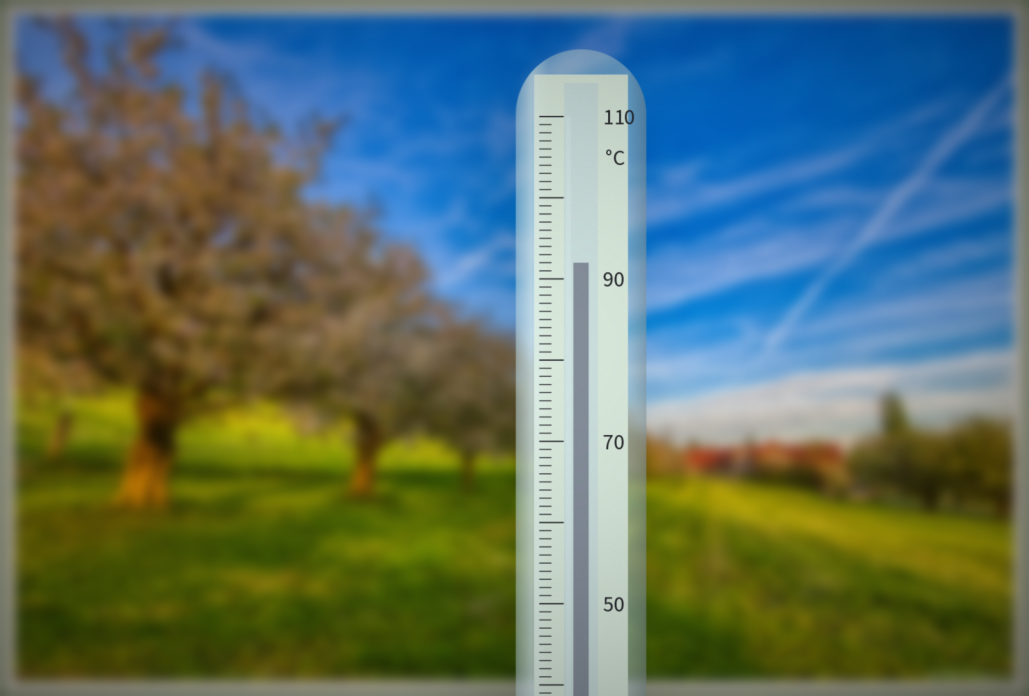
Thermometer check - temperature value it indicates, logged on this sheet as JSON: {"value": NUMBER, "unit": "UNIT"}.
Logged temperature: {"value": 92, "unit": "°C"}
